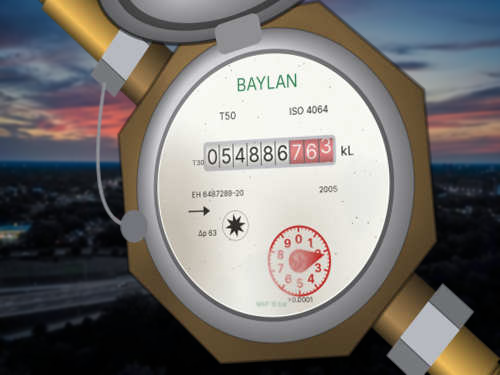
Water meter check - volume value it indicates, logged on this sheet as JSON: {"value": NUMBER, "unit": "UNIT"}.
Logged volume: {"value": 54886.7632, "unit": "kL"}
